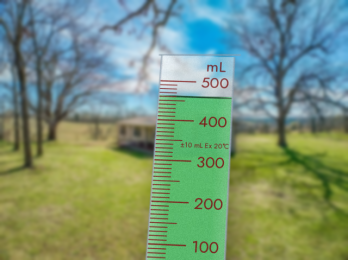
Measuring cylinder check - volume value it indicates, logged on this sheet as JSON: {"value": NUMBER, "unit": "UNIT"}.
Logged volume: {"value": 460, "unit": "mL"}
